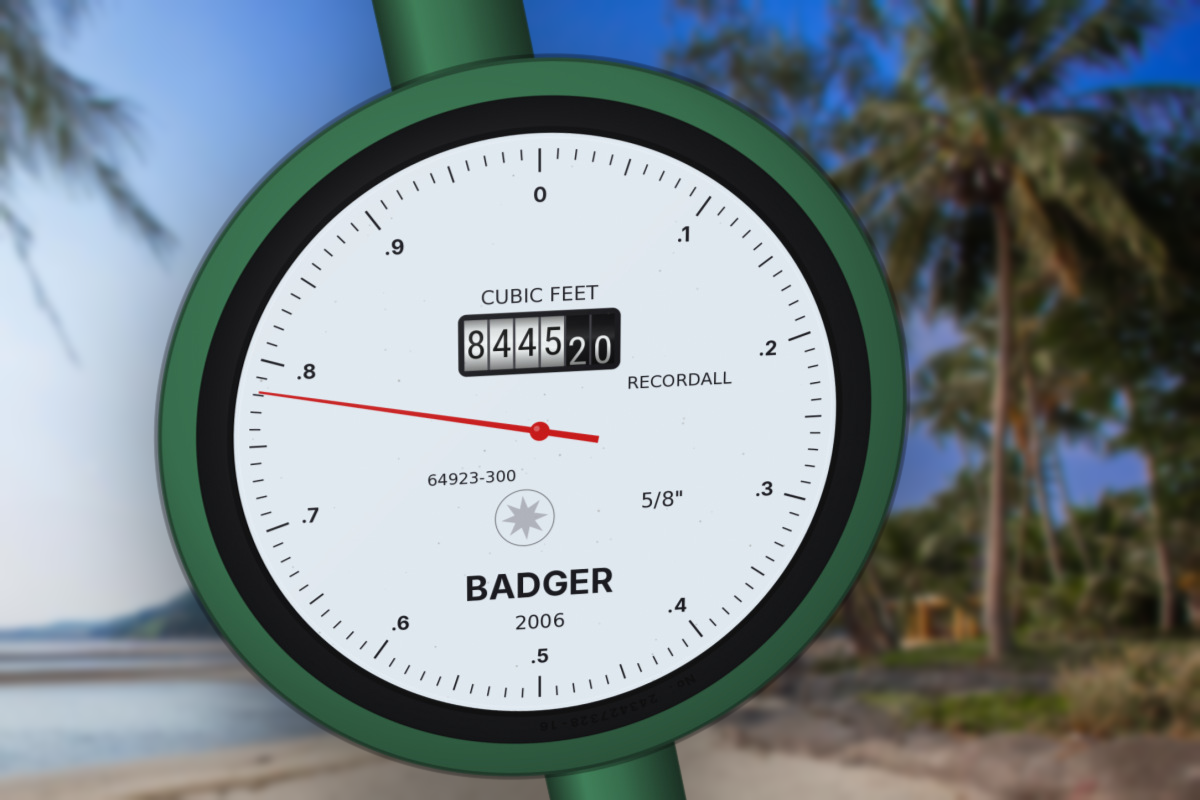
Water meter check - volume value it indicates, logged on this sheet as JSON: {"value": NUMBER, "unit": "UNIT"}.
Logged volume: {"value": 844519.78, "unit": "ft³"}
